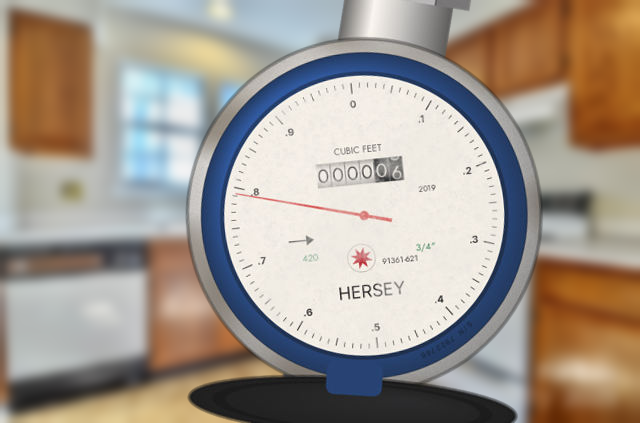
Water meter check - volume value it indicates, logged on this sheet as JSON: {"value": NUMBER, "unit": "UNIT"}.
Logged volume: {"value": 5.79, "unit": "ft³"}
